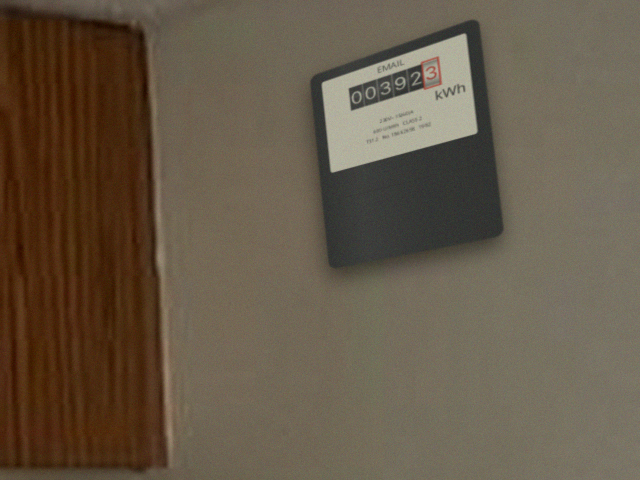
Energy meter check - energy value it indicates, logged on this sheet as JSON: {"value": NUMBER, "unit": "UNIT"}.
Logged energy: {"value": 392.3, "unit": "kWh"}
